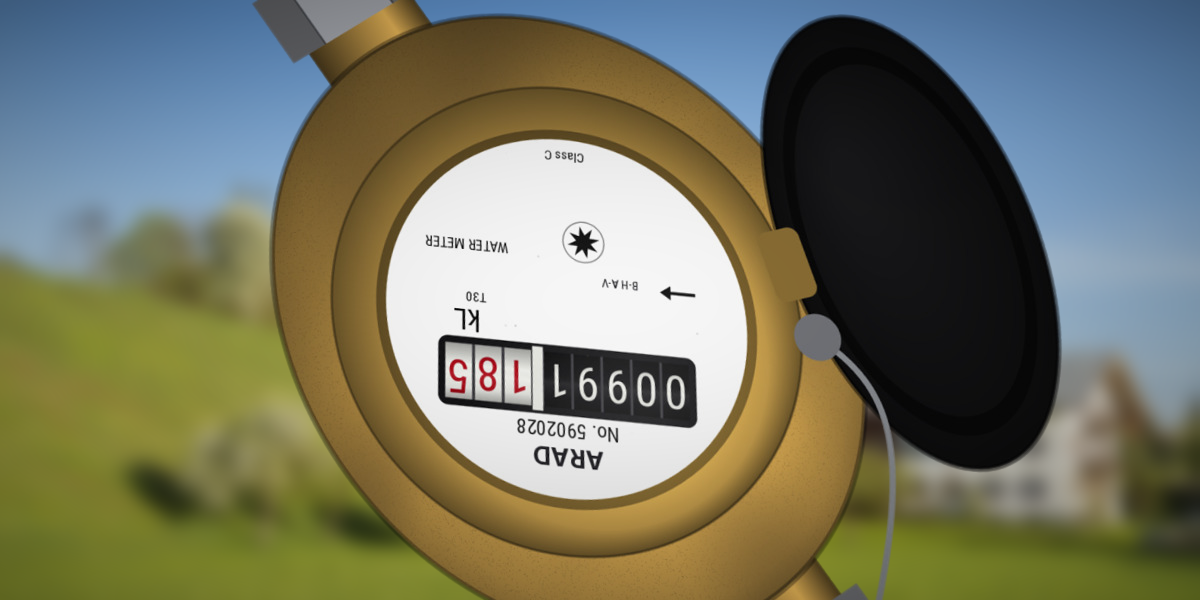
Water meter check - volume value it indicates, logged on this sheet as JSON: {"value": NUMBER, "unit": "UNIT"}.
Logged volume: {"value": 991.185, "unit": "kL"}
